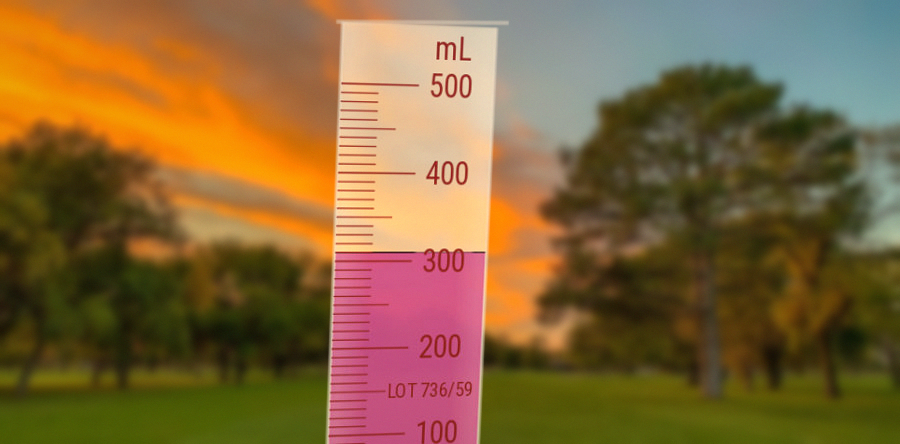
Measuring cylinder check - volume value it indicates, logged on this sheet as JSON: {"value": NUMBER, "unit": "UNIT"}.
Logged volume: {"value": 310, "unit": "mL"}
